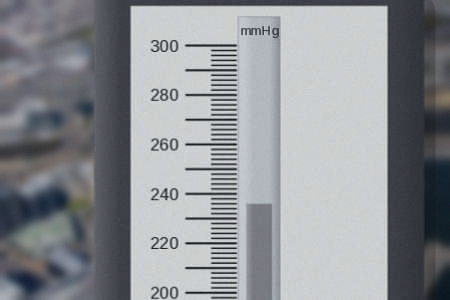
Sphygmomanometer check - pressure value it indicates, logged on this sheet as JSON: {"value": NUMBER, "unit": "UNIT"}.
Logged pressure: {"value": 236, "unit": "mmHg"}
